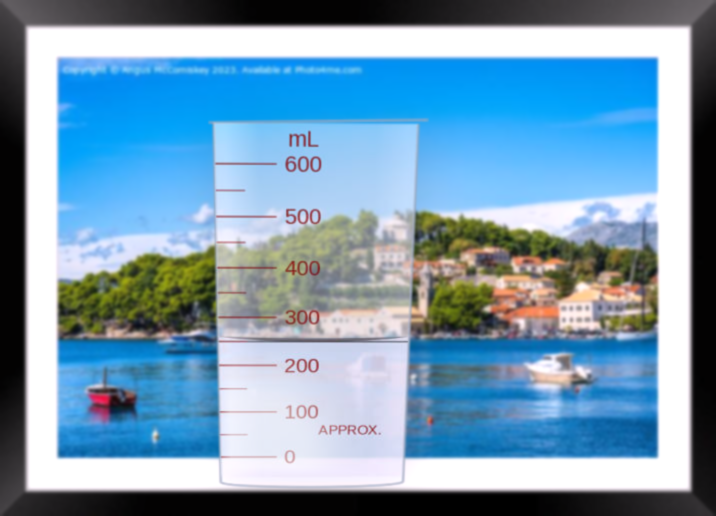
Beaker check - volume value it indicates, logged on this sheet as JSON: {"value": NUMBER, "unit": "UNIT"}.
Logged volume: {"value": 250, "unit": "mL"}
